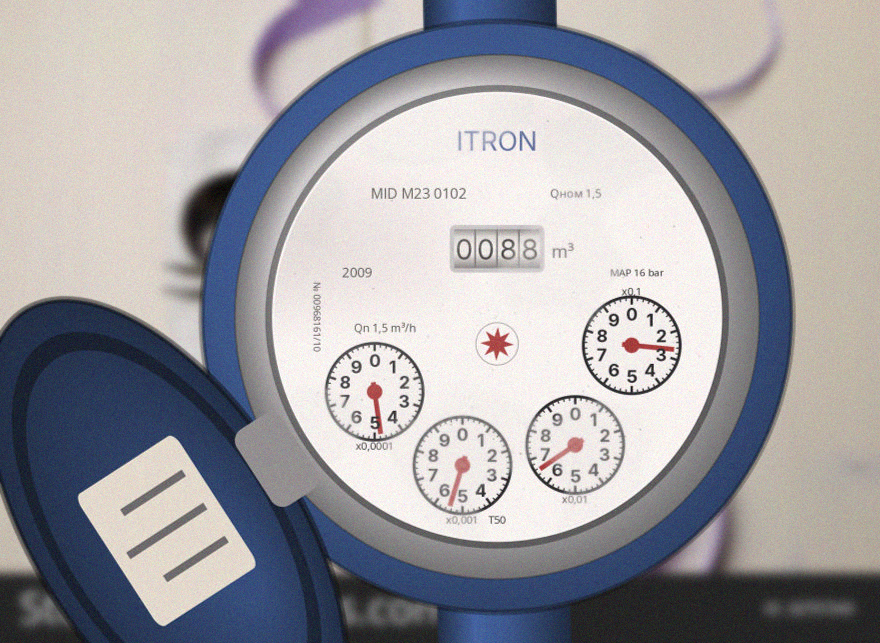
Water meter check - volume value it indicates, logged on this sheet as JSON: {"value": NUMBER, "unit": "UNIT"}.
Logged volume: {"value": 88.2654, "unit": "m³"}
